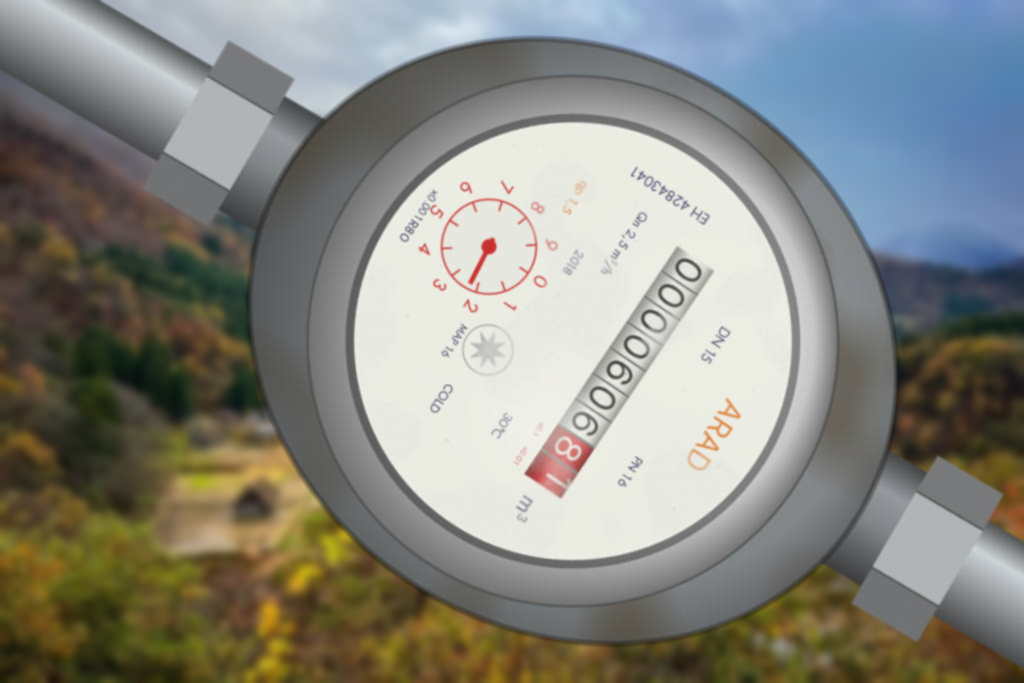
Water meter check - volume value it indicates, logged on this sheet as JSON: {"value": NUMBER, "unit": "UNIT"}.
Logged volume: {"value": 606.812, "unit": "m³"}
